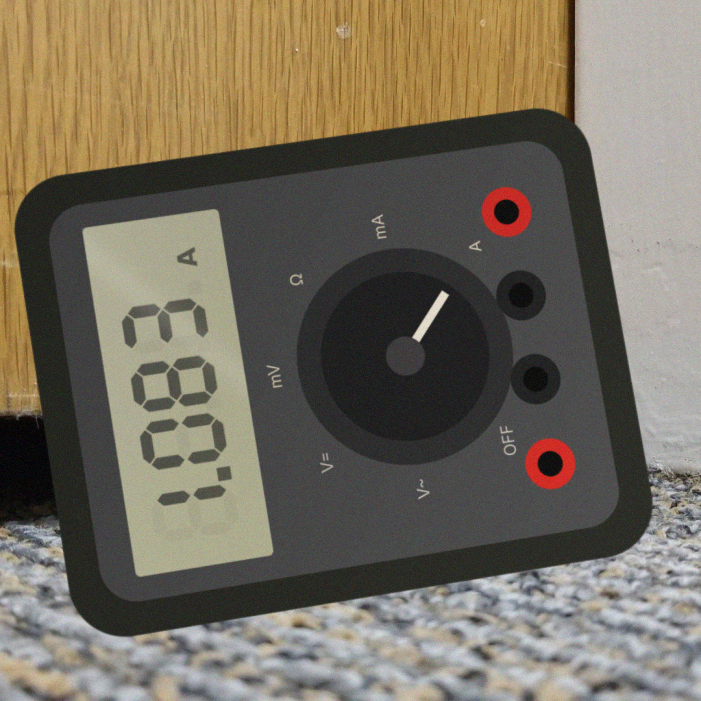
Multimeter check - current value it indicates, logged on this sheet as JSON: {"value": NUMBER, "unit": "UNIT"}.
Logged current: {"value": 1.083, "unit": "A"}
